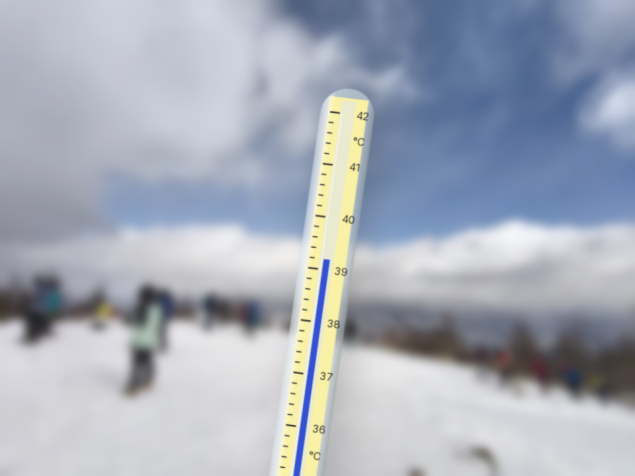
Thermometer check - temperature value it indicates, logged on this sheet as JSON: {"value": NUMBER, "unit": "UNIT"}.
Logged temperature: {"value": 39.2, "unit": "°C"}
